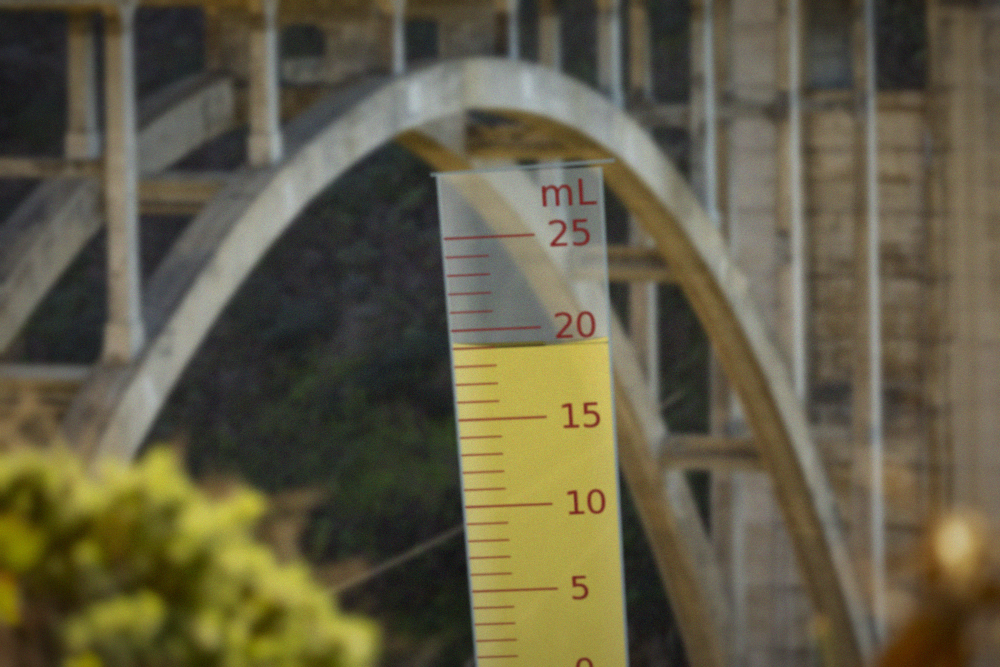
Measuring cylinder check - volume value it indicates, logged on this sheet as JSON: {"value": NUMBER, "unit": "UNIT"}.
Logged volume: {"value": 19, "unit": "mL"}
